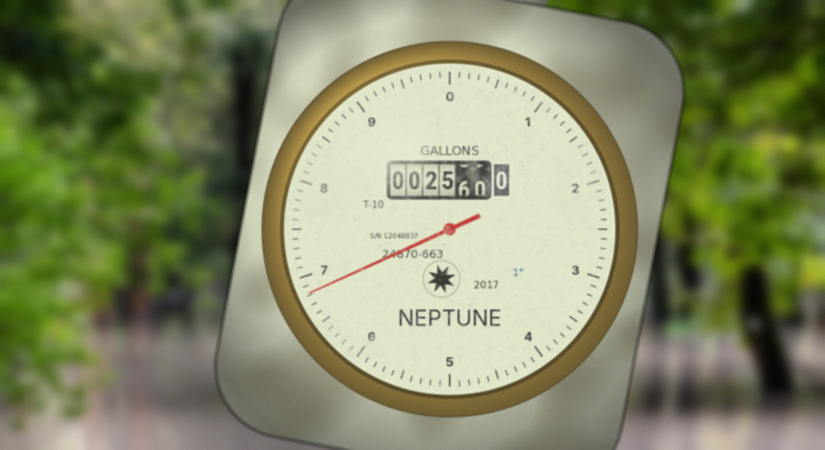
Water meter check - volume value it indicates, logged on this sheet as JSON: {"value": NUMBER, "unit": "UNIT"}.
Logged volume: {"value": 25596.8, "unit": "gal"}
